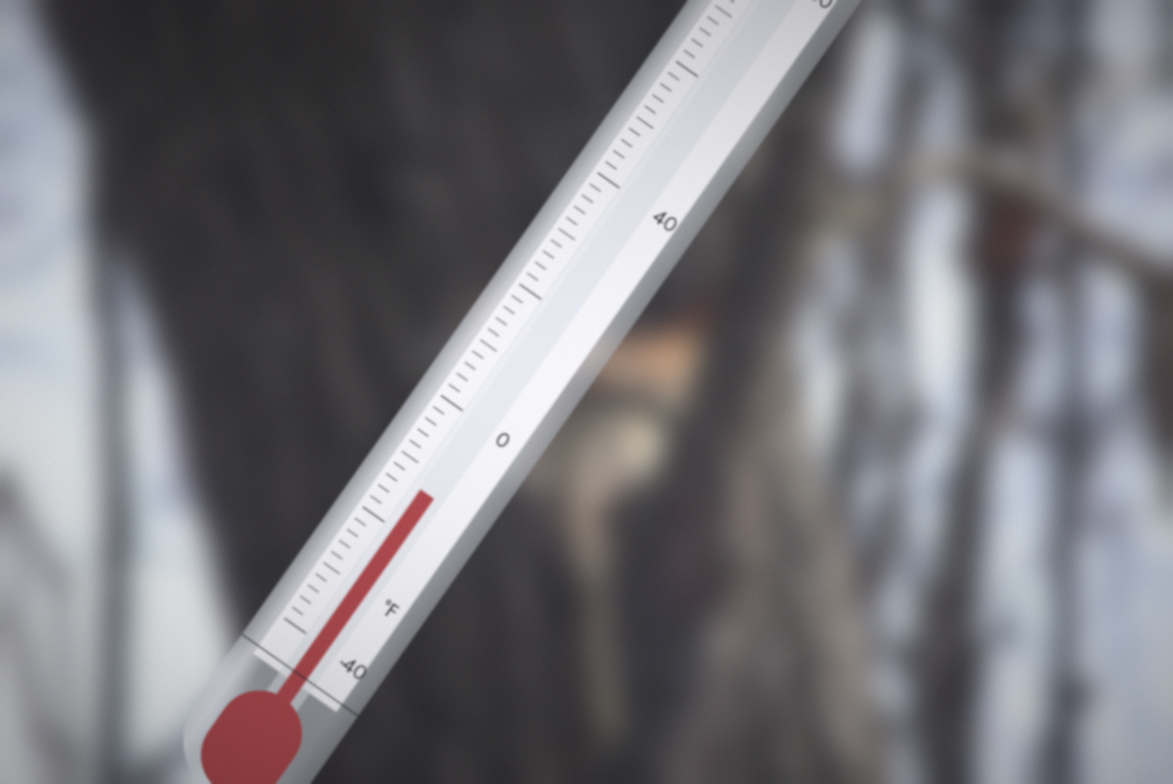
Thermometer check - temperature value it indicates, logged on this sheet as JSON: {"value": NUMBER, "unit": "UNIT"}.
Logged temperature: {"value": -13, "unit": "°F"}
